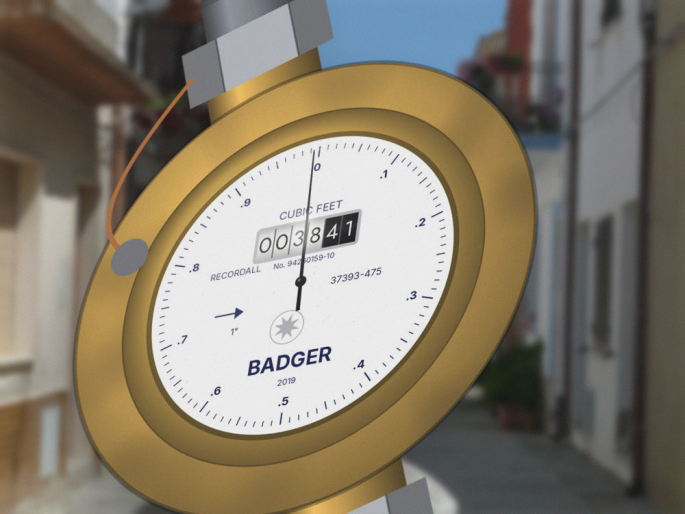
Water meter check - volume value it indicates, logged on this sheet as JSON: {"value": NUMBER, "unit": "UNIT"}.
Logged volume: {"value": 3840.99, "unit": "ft³"}
